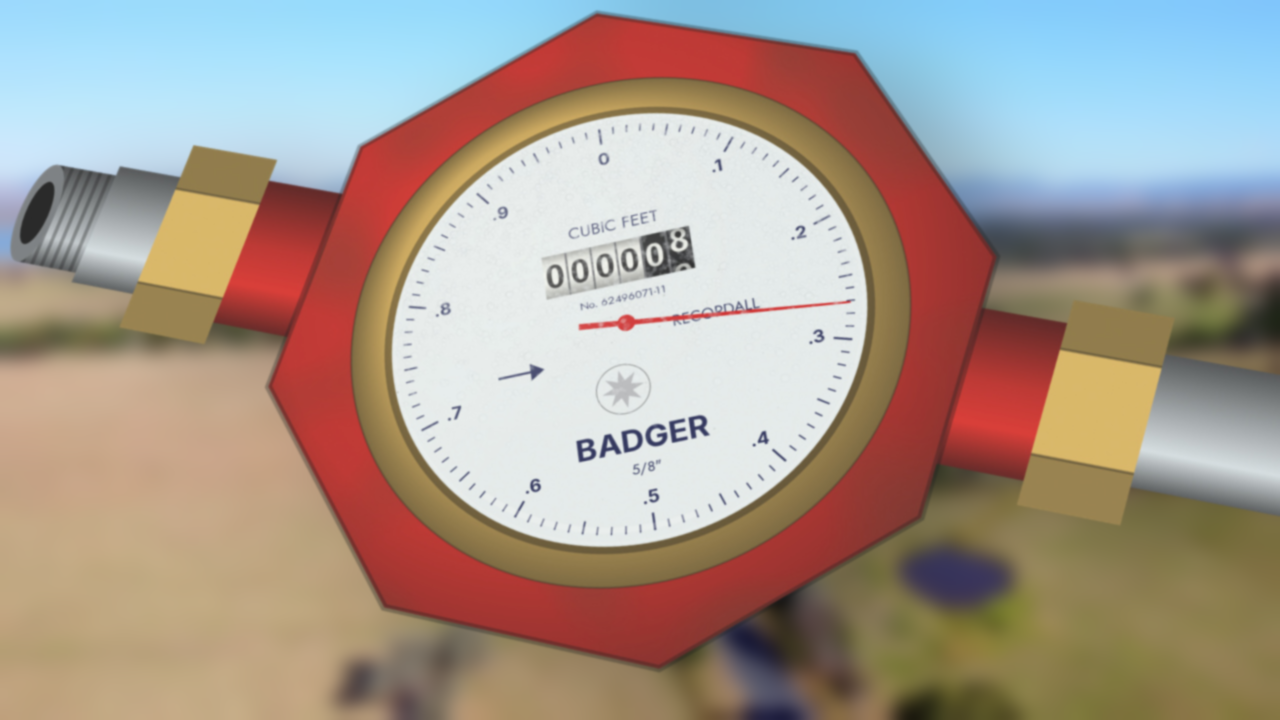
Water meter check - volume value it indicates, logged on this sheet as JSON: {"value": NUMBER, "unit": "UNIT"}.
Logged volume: {"value": 8.27, "unit": "ft³"}
